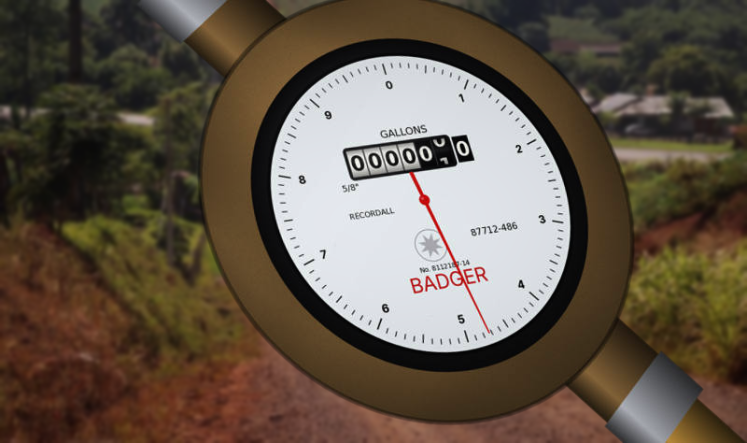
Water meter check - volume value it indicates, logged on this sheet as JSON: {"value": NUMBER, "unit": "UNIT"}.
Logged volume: {"value": 4.7, "unit": "gal"}
